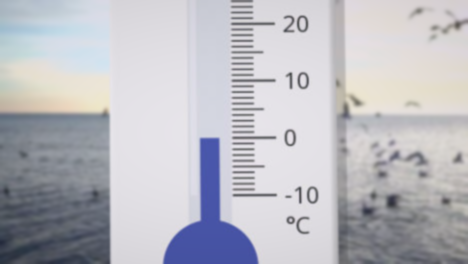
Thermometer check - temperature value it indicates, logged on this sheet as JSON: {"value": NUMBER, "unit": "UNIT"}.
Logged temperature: {"value": 0, "unit": "°C"}
